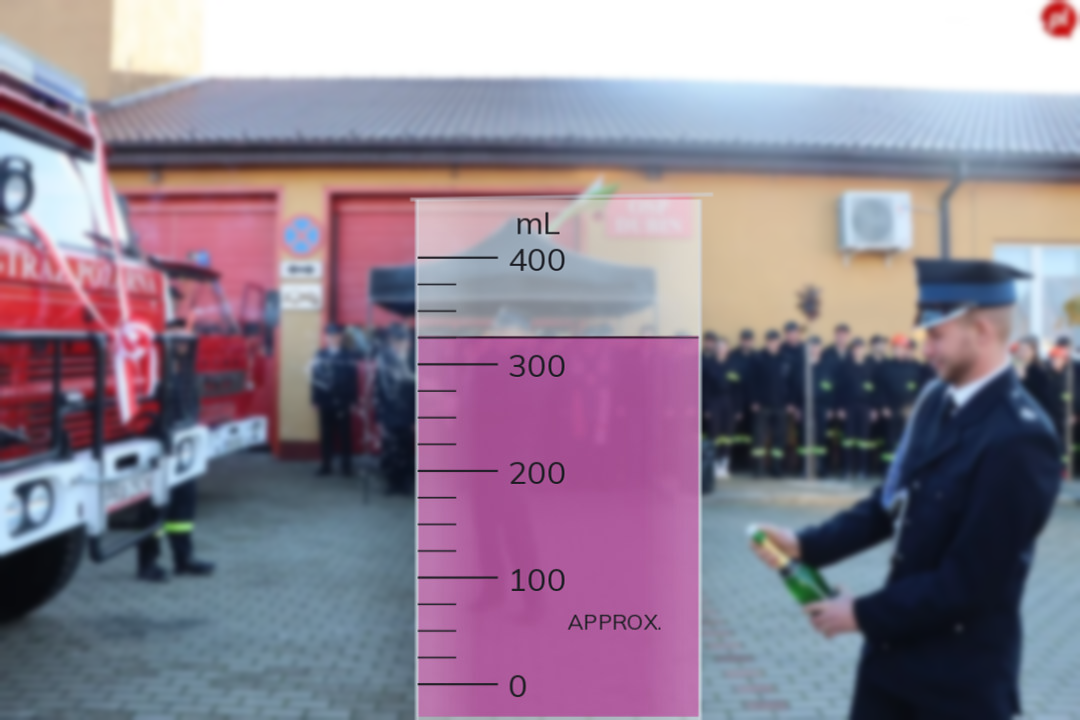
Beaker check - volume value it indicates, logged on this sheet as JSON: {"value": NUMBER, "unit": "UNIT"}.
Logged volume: {"value": 325, "unit": "mL"}
